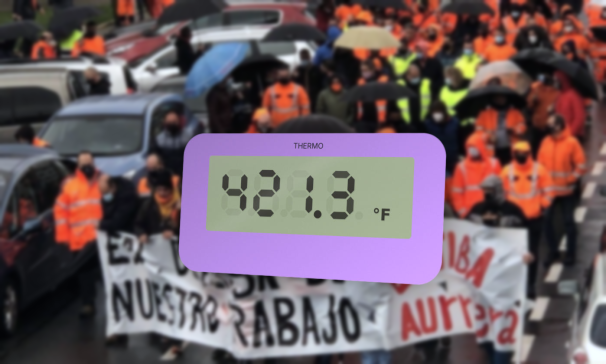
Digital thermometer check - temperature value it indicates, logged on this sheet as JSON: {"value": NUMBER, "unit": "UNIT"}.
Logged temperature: {"value": 421.3, "unit": "°F"}
